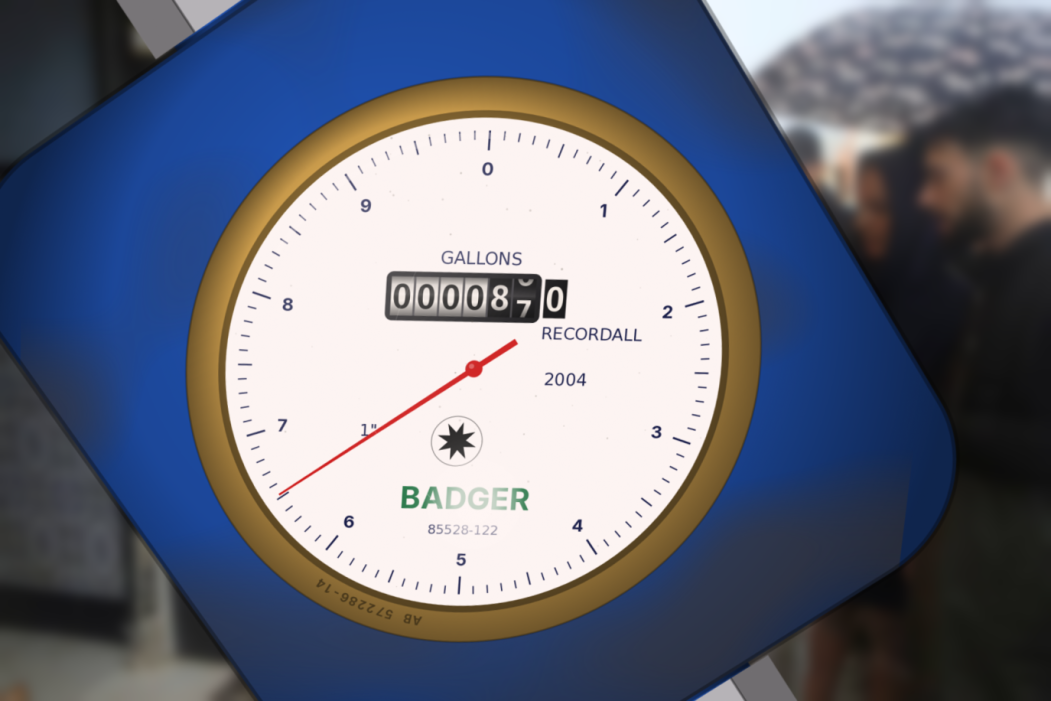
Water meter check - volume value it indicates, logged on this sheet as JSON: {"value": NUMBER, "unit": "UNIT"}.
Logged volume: {"value": 866.5, "unit": "gal"}
